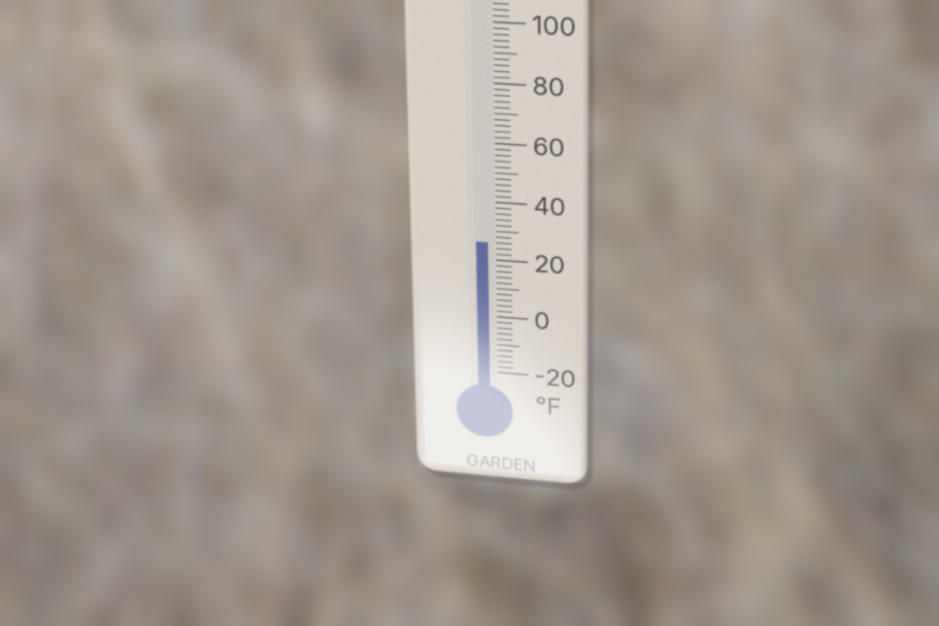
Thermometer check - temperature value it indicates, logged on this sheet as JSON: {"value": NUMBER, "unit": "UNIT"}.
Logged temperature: {"value": 26, "unit": "°F"}
